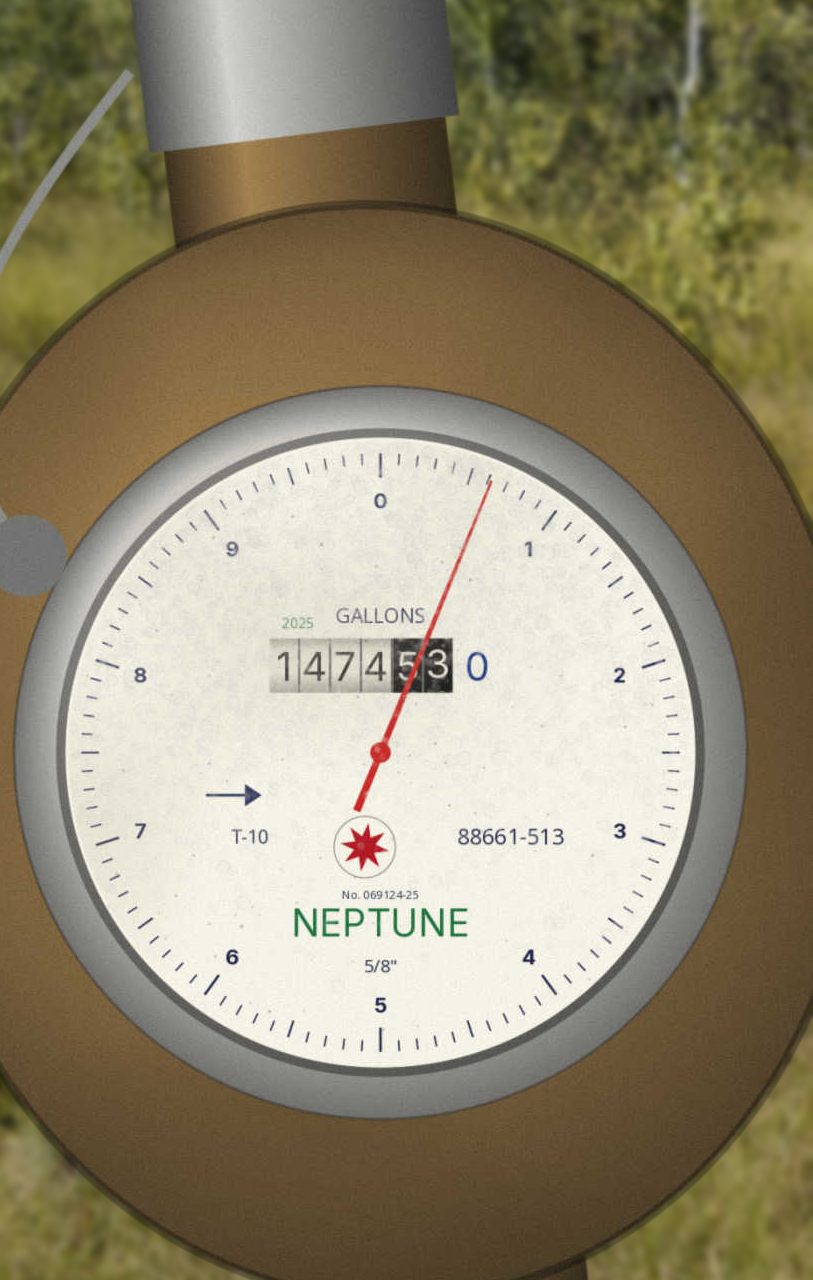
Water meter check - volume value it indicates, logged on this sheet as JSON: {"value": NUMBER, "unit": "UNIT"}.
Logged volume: {"value": 1474530.6, "unit": "gal"}
